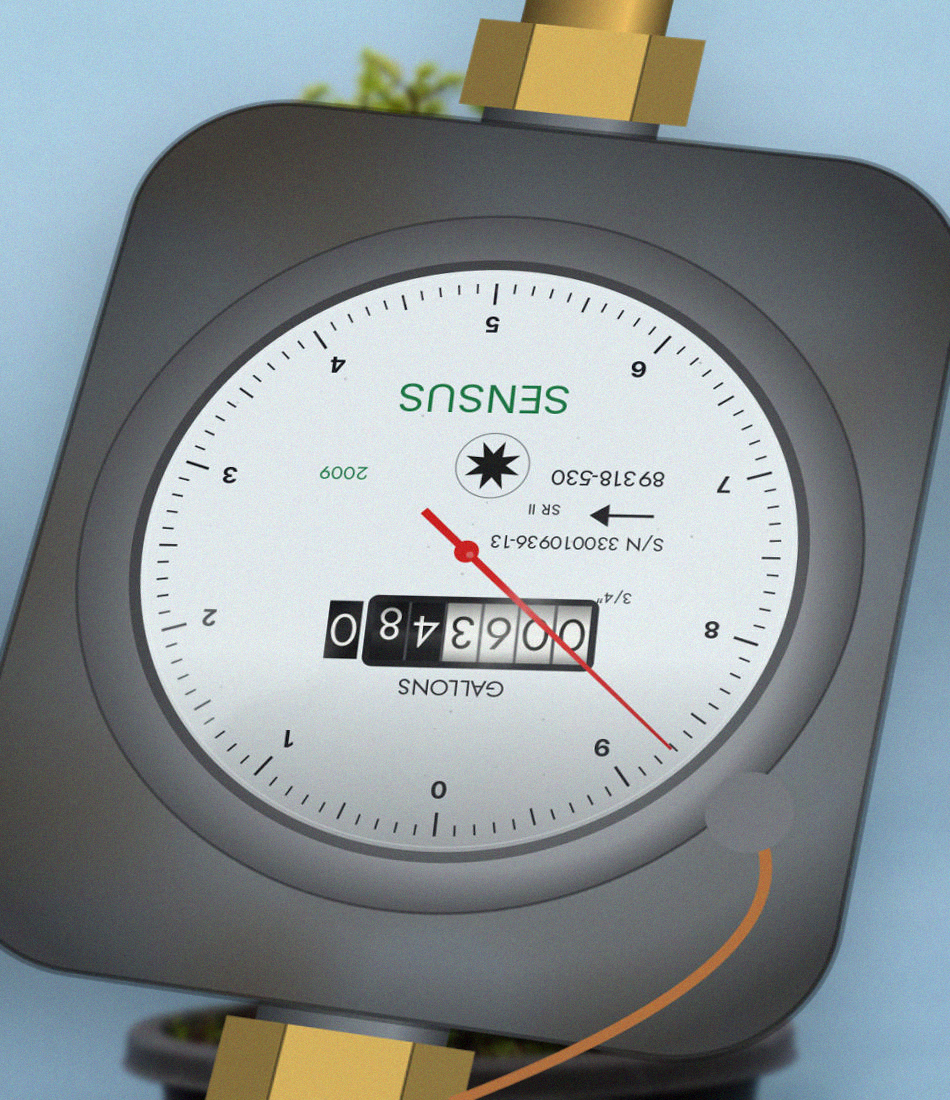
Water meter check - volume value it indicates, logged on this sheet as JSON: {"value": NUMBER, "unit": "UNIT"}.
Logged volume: {"value": 63478.7, "unit": "gal"}
